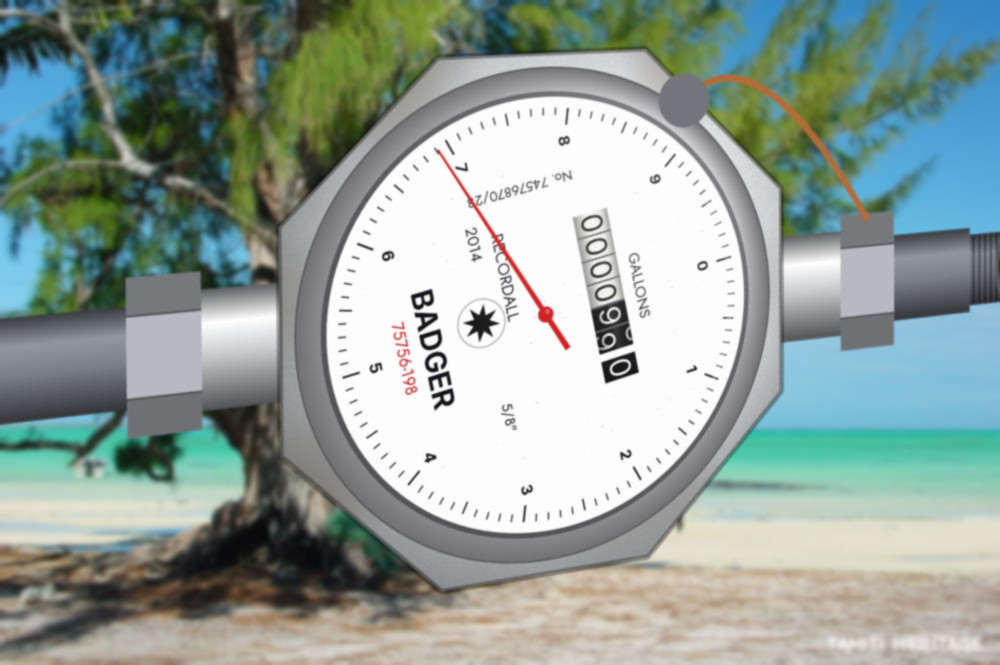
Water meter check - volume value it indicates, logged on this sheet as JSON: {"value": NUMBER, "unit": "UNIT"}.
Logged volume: {"value": 986.9, "unit": "gal"}
